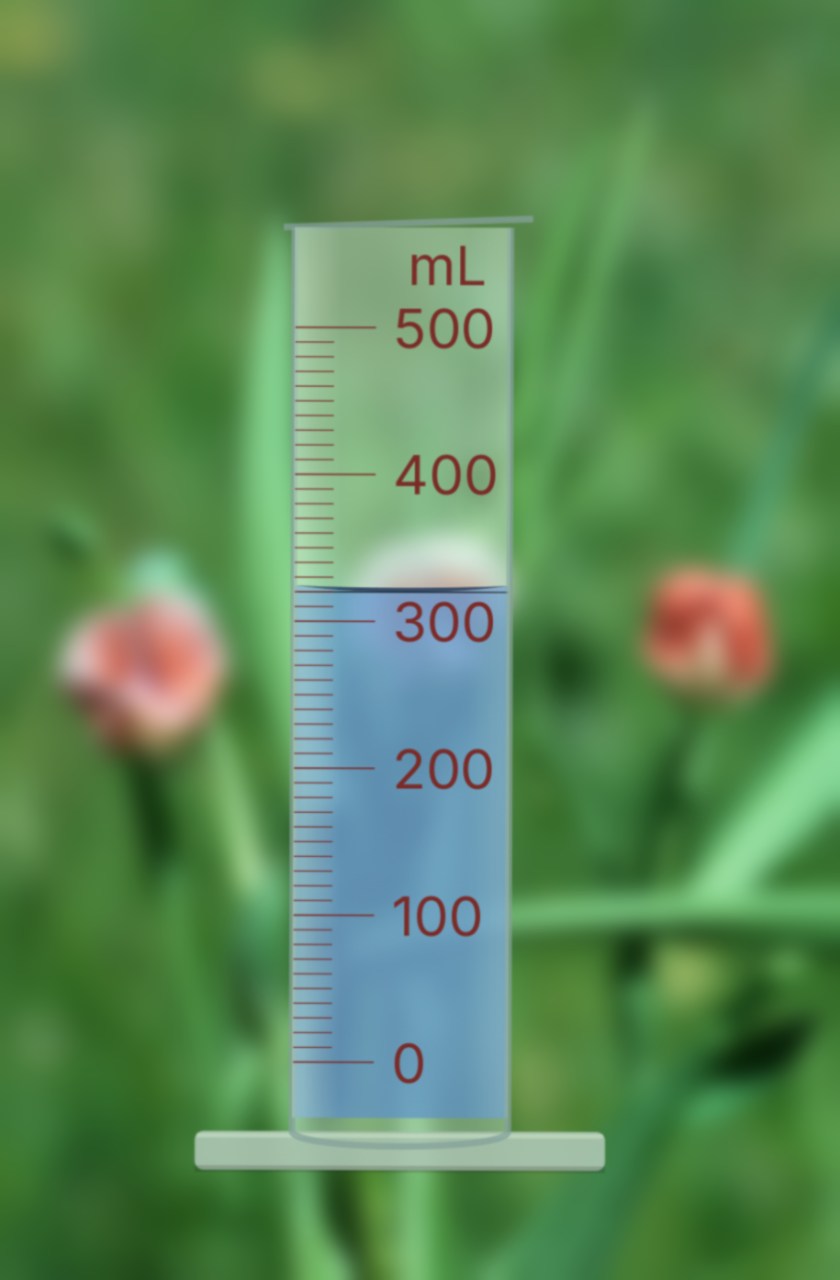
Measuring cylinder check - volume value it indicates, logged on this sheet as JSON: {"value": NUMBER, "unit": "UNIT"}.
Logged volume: {"value": 320, "unit": "mL"}
